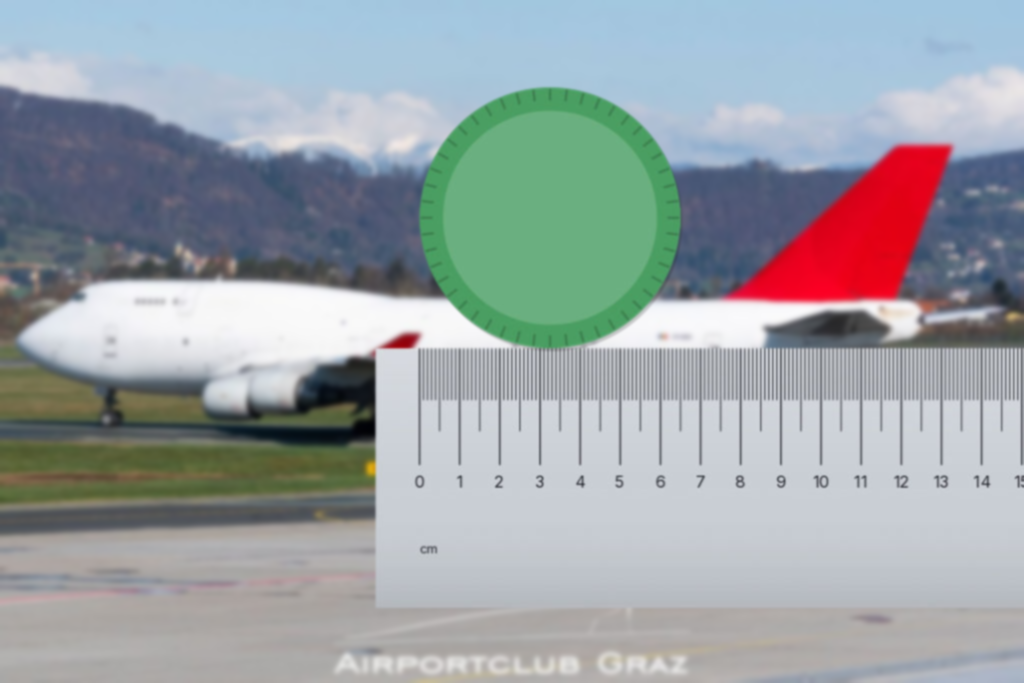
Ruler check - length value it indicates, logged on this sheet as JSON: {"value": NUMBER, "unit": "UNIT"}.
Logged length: {"value": 6.5, "unit": "cm"}
